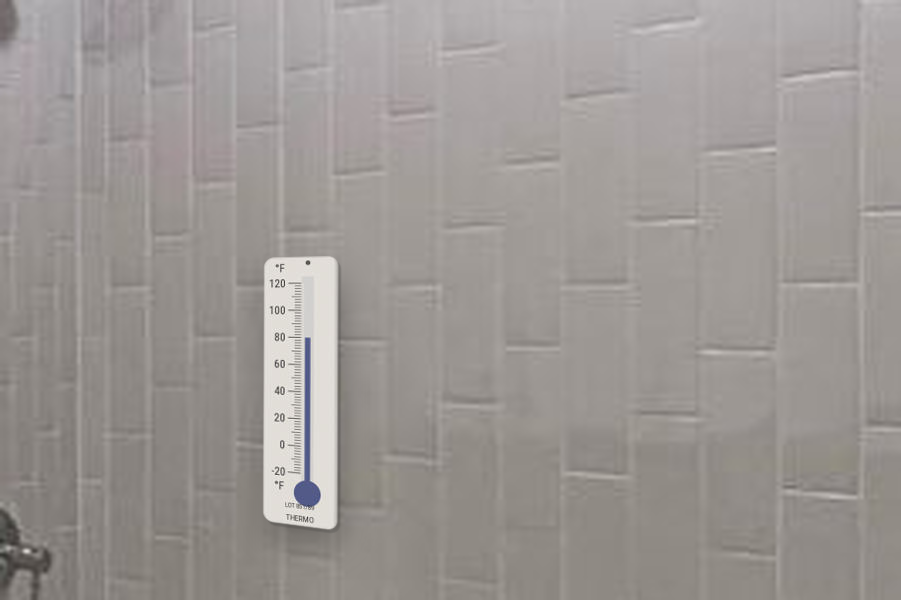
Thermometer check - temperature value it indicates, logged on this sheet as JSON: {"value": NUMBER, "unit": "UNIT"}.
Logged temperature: {"value": 80, "unit": "°F"}
